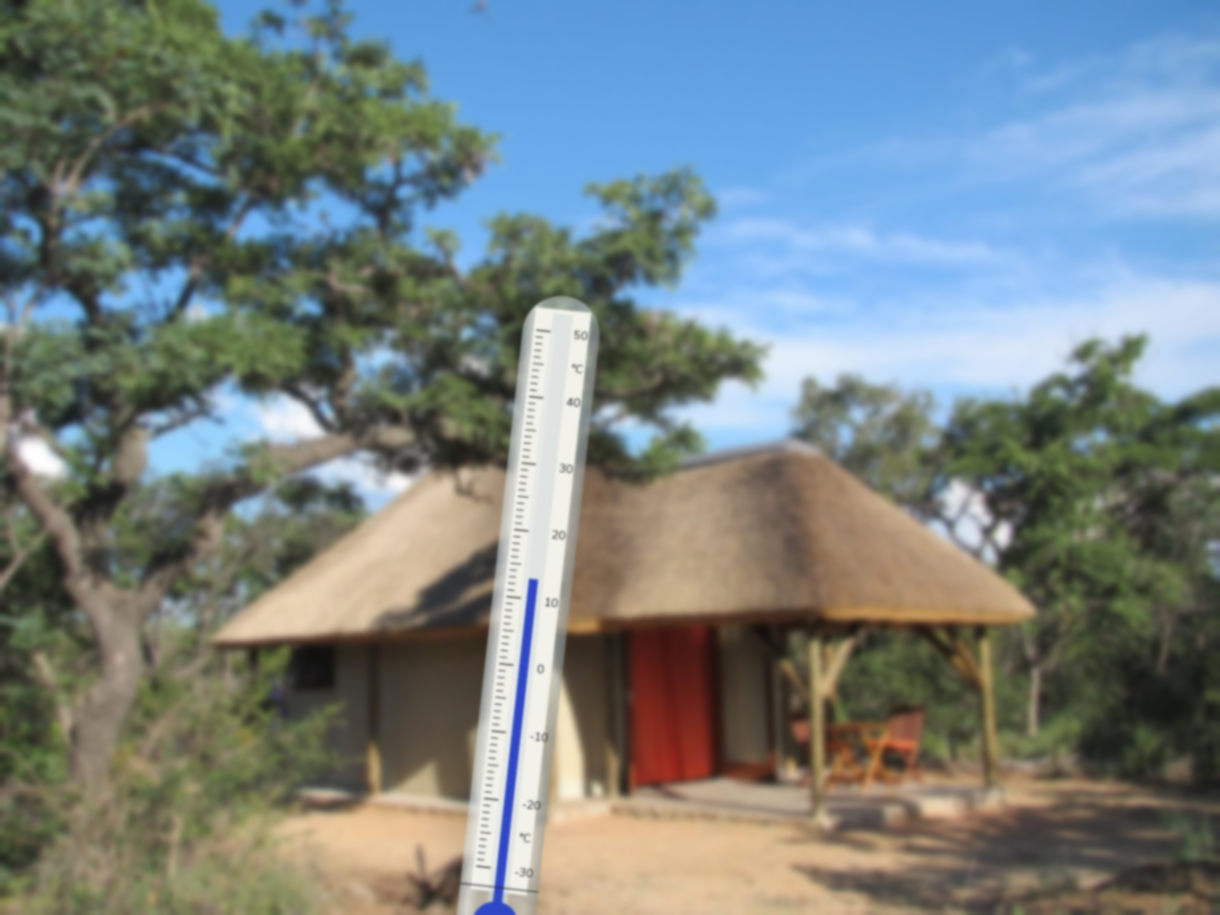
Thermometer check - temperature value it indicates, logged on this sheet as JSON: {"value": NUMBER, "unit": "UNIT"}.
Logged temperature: {"value": 13, "unit": "°C"}
